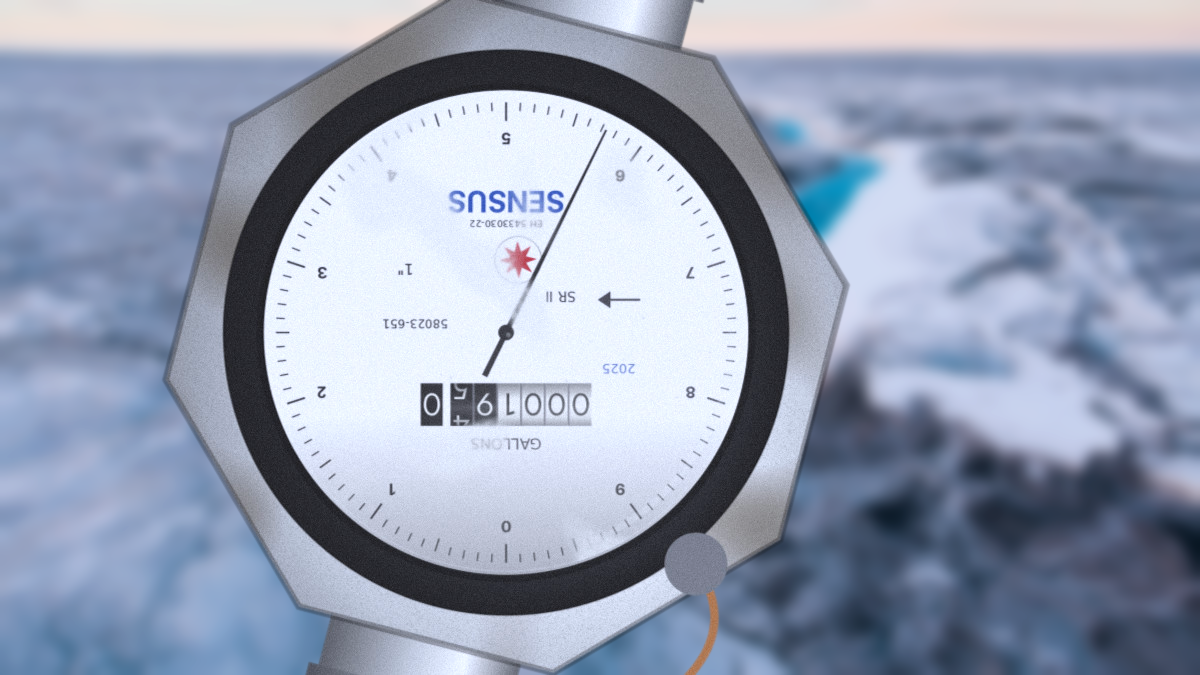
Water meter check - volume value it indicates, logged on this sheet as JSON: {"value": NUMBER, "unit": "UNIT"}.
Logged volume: {"value": 1945.7, "unit": "gal"}
